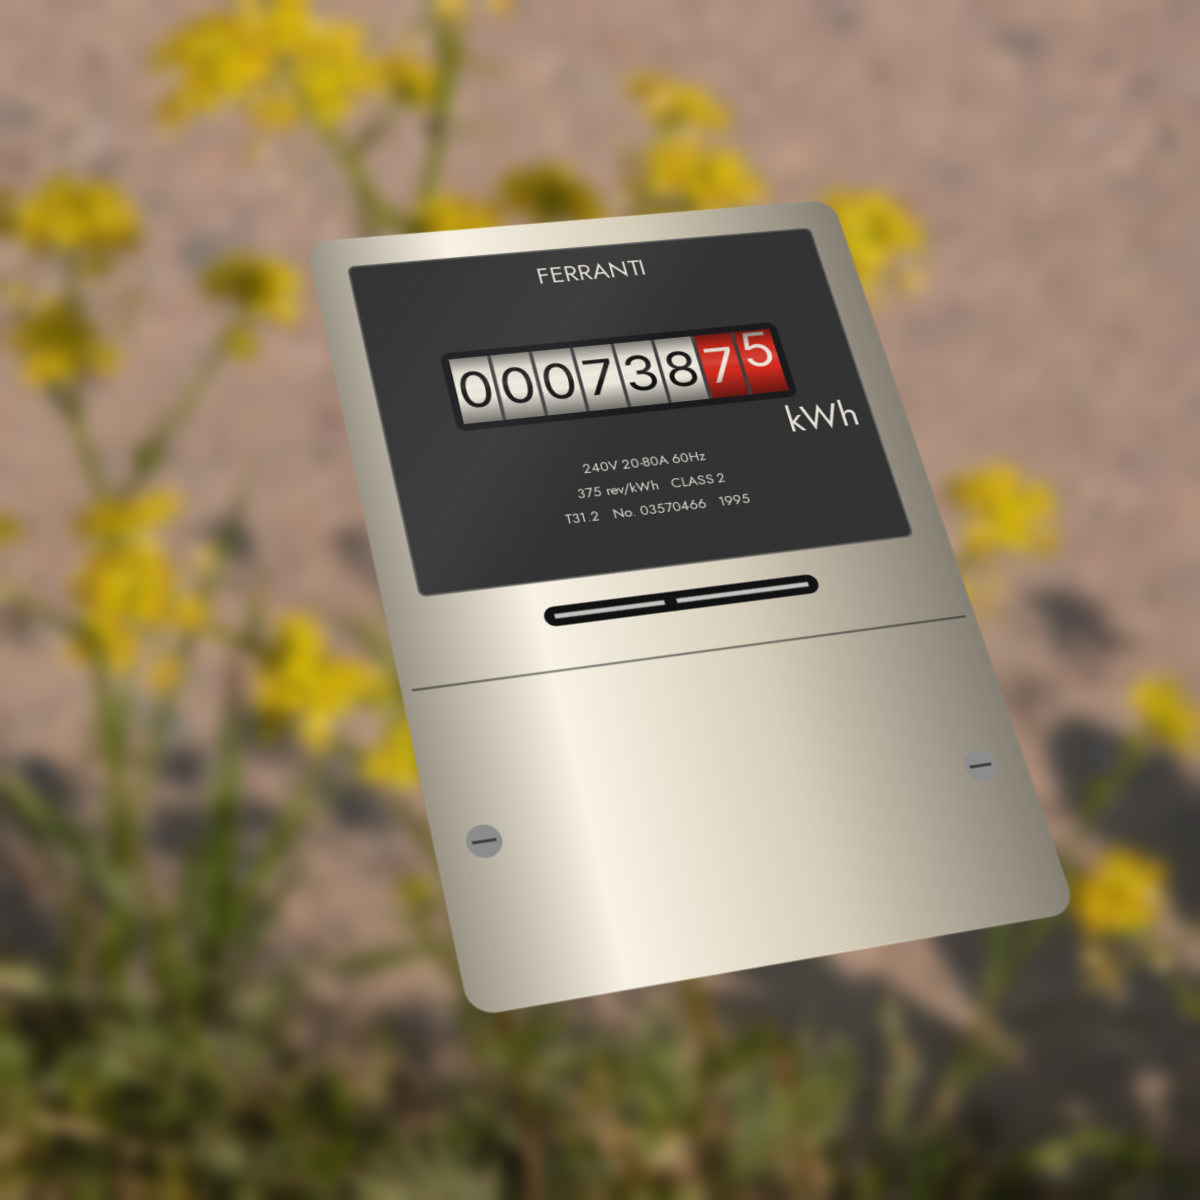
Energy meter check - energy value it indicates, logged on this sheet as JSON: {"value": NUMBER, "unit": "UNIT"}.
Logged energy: {"value": 738.75, "unit": "kWh"}
